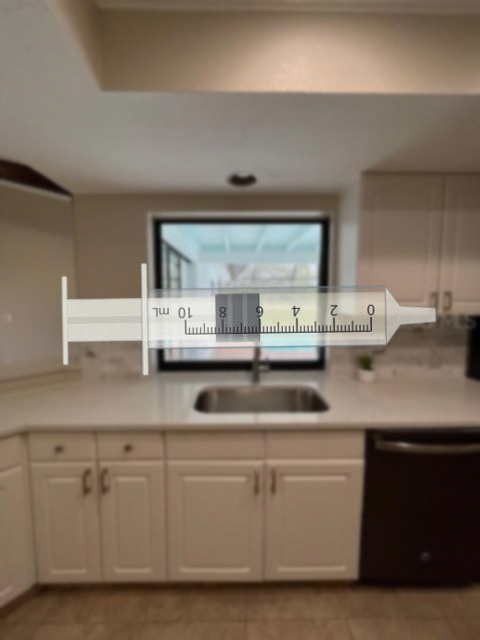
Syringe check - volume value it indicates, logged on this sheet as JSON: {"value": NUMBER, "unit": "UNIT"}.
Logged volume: {"value": 6, "unit": "mL"}
